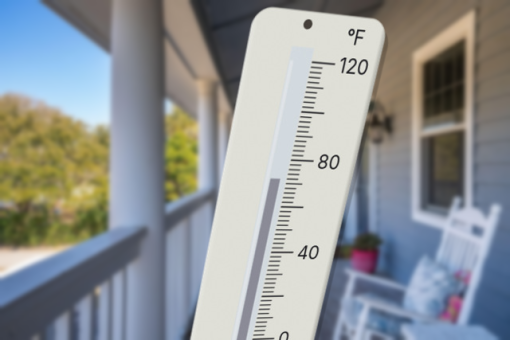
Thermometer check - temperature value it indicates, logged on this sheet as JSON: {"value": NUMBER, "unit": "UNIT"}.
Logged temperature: {"value": 72, "unit": "°F"}
